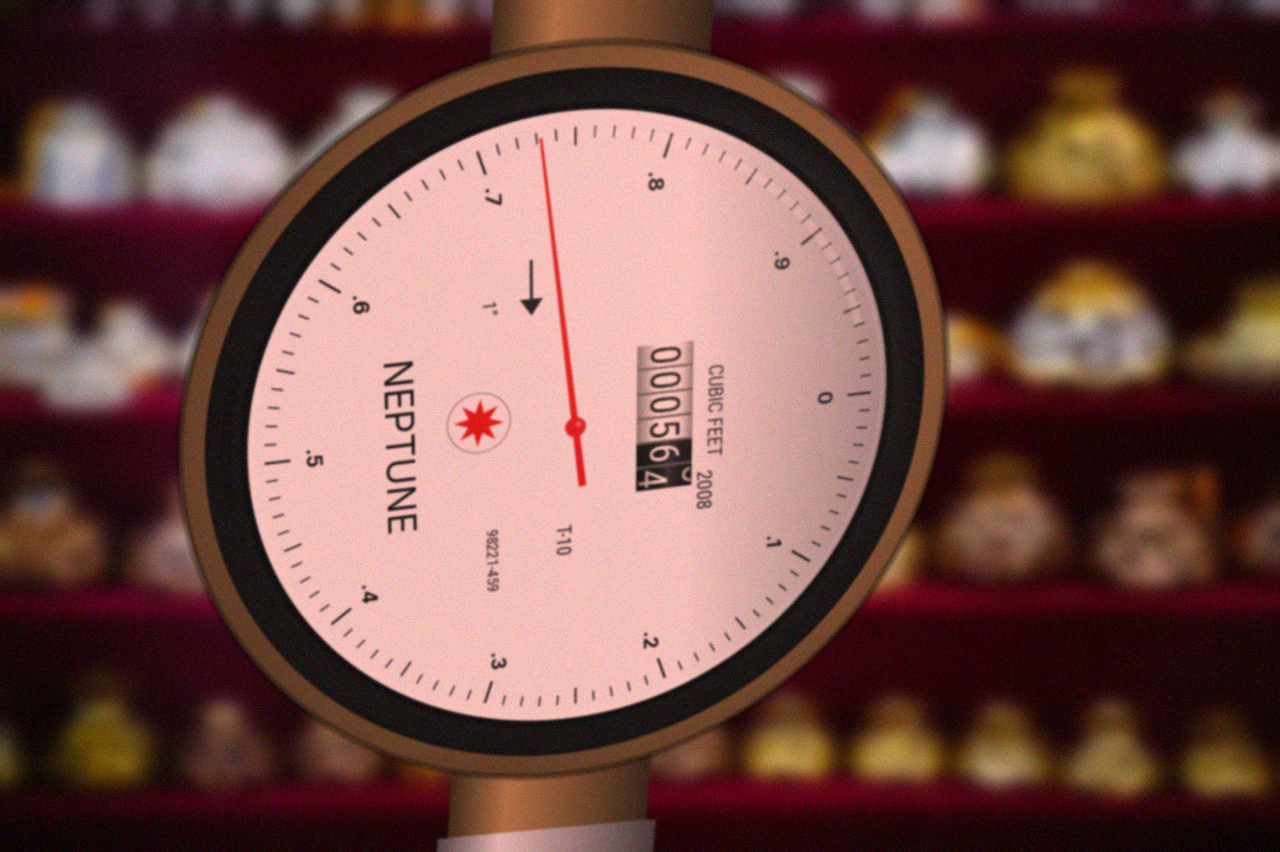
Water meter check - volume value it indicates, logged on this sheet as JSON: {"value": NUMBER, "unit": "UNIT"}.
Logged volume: {"value": 563.73, "unit": "ft³"}
